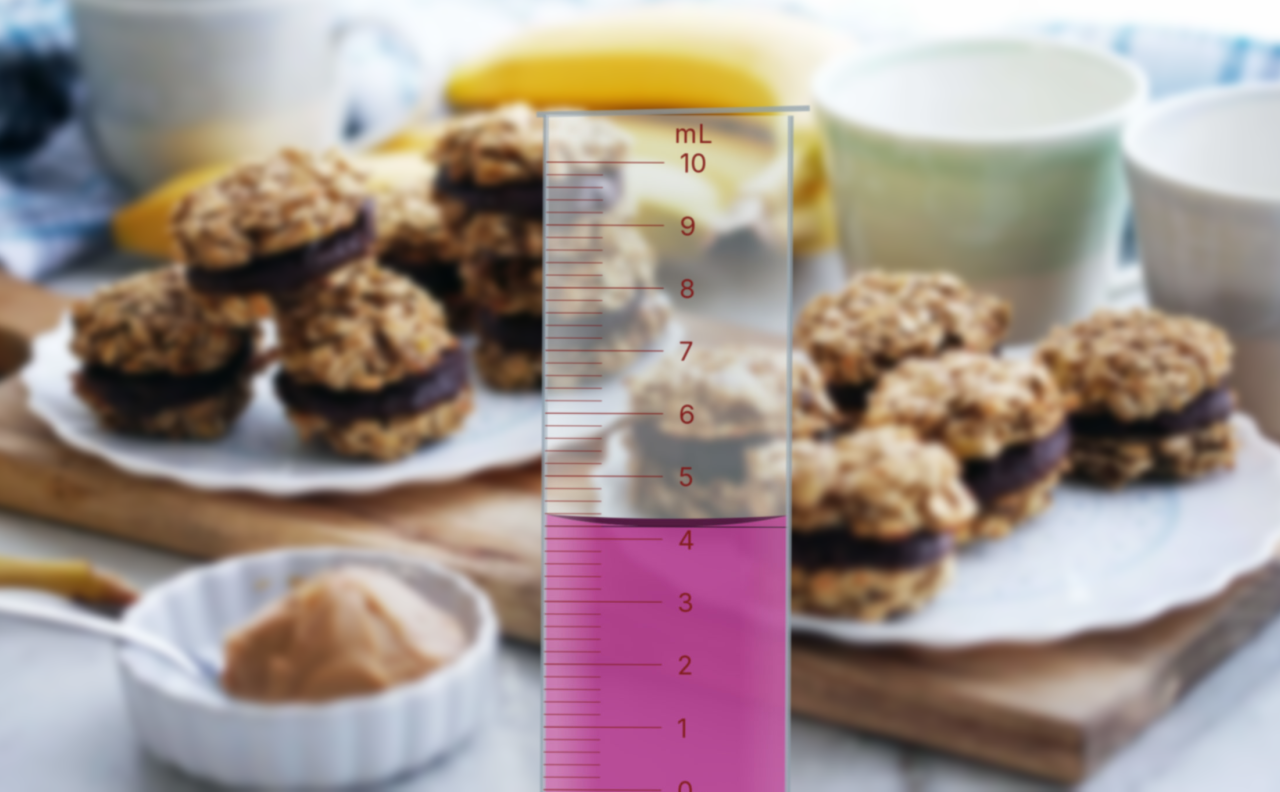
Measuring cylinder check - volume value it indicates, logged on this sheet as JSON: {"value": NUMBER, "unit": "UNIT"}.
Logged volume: {"value": 4.2, "unit": "mL"}
